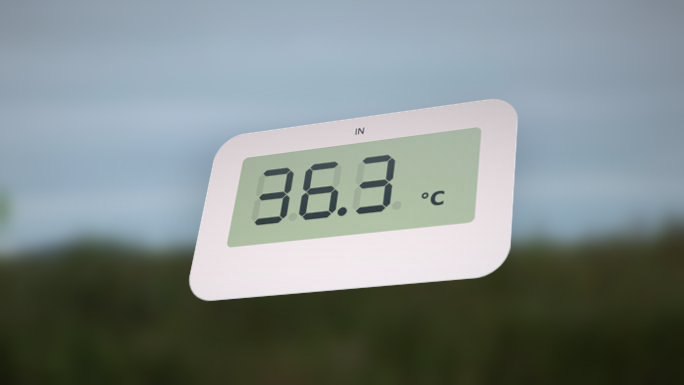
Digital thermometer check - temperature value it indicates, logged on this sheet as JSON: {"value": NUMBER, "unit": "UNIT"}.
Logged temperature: {"value": 36.3, "unit": "°C"}
